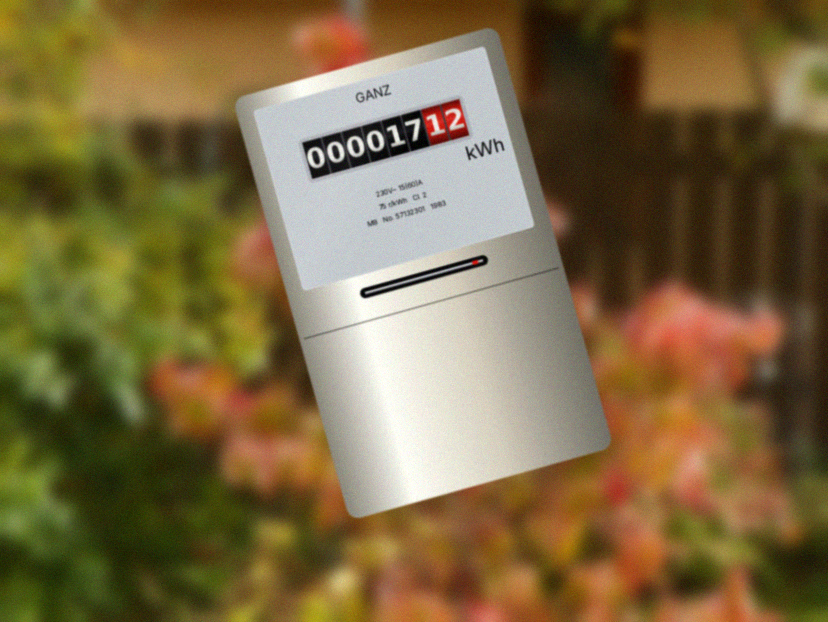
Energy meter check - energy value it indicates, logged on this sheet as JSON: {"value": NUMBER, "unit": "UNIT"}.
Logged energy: {"value": 17.12, "unit": "kWh"}
